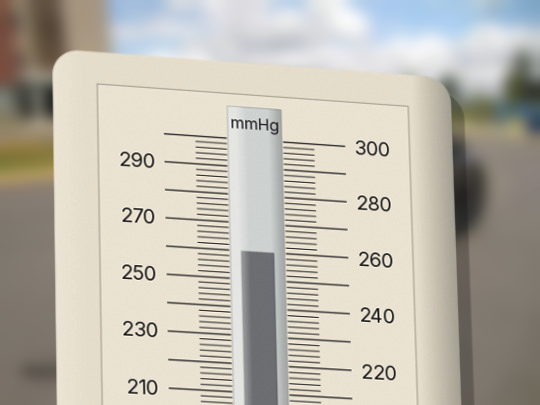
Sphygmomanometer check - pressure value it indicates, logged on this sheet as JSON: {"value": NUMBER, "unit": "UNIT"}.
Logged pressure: {"value": 260, "unit": "mmHg"}
